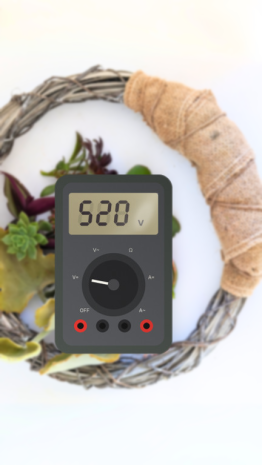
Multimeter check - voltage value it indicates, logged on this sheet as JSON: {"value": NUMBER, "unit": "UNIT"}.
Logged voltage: {"value": 520, "unit": "V"}
